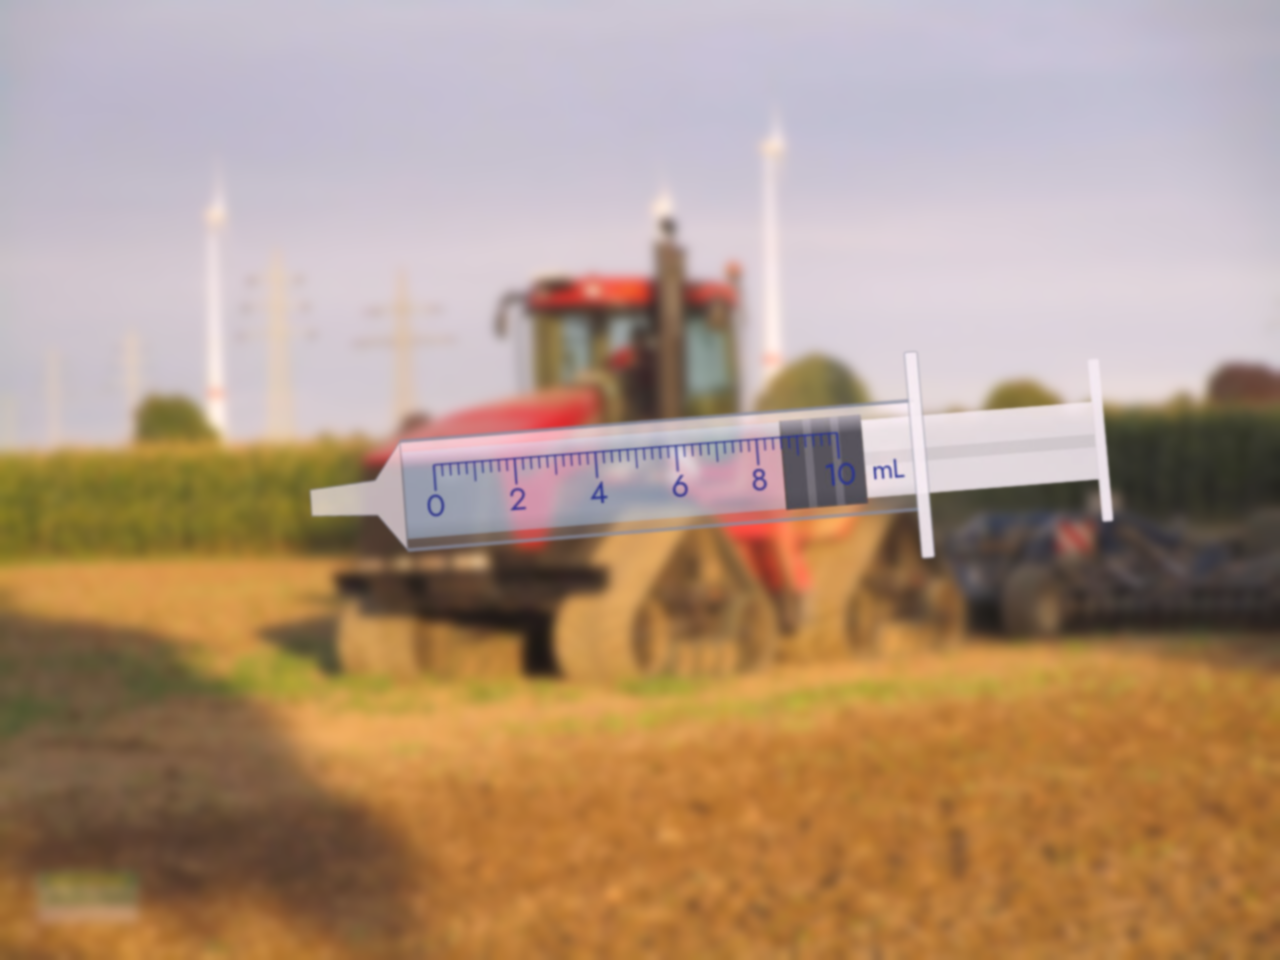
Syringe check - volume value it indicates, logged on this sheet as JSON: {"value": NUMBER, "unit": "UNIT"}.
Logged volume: {"value": 8.6, "unit": "mL"}
